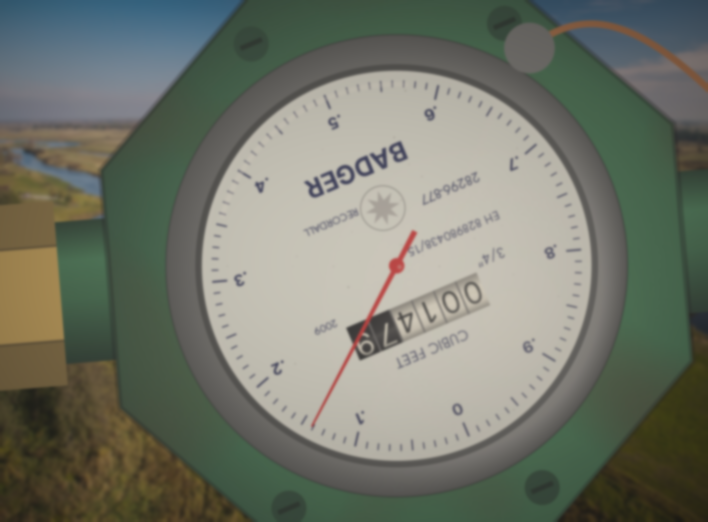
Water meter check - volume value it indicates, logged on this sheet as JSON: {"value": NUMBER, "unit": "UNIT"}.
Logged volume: {"value": 1479.14, "unit": "ft³"}
